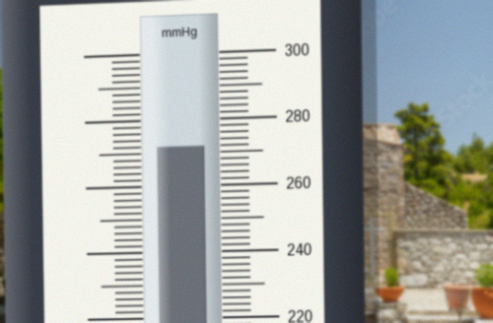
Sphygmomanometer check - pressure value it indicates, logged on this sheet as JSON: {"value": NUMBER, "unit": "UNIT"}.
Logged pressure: {"value": 272, "unit": "mmHg"}
